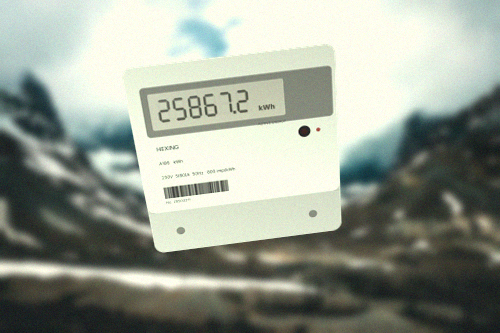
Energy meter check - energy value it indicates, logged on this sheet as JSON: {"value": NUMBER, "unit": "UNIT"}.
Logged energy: {"value": 25867.2, "unit": "kWh"}
